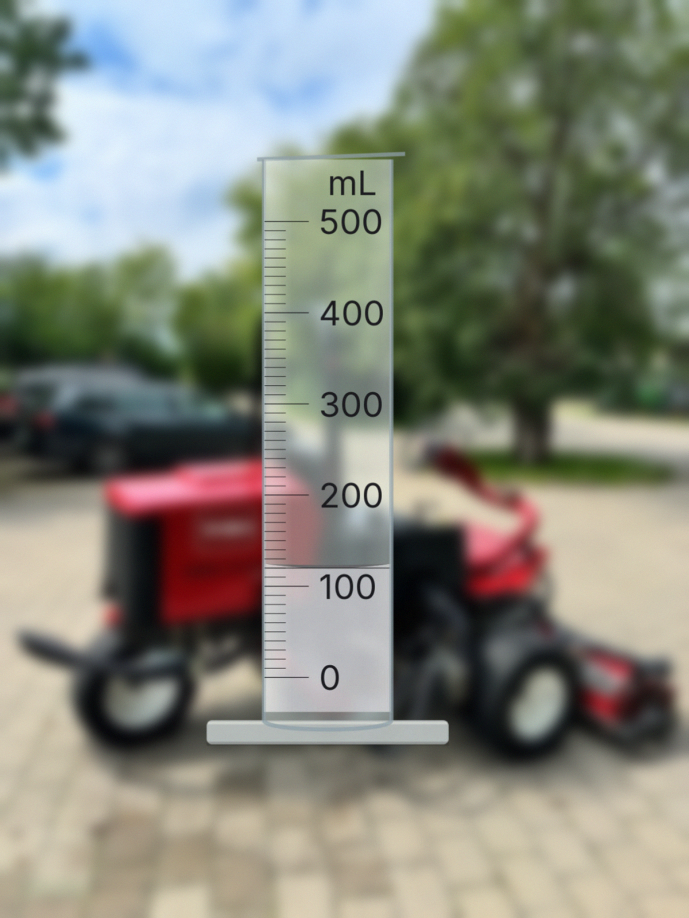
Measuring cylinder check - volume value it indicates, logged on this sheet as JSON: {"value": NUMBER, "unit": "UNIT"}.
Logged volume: {"value": 120, "unit": "mL"}
